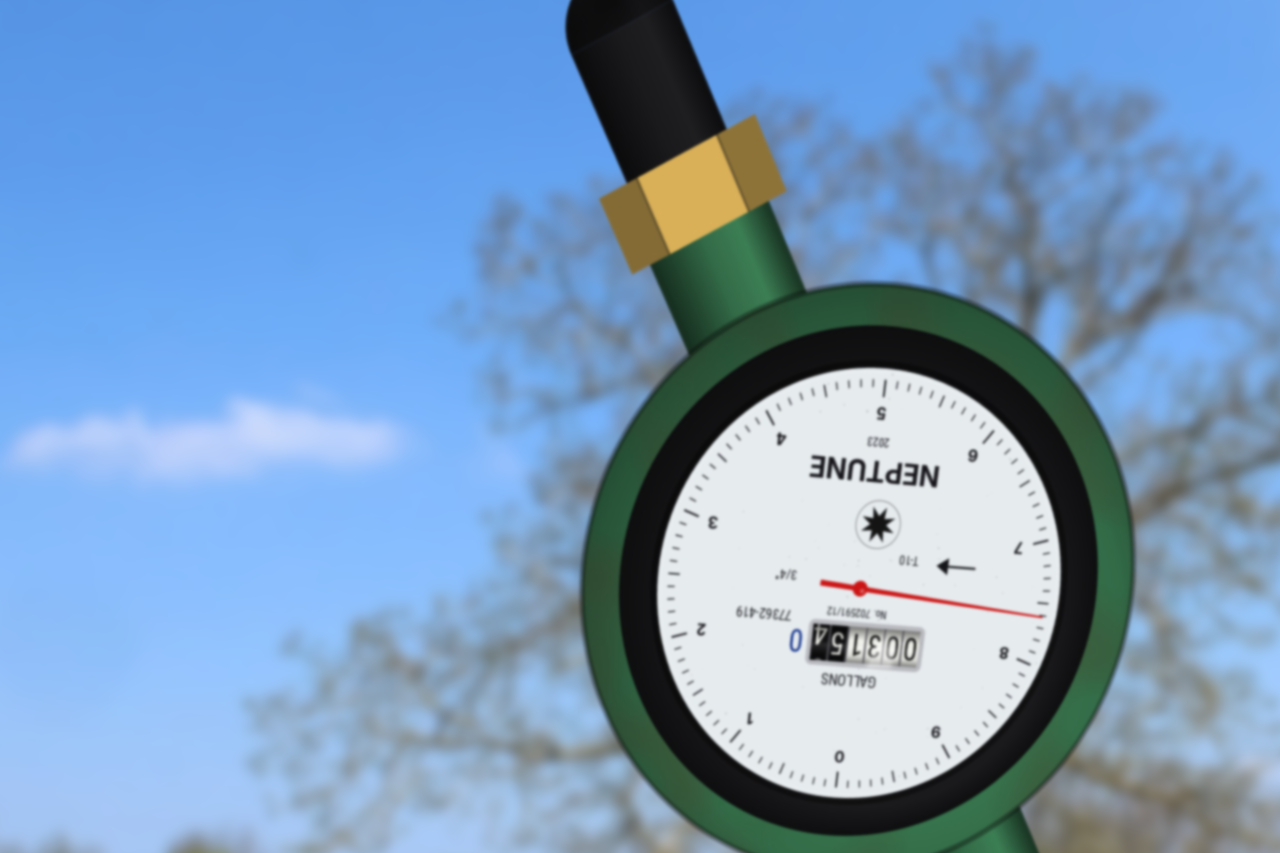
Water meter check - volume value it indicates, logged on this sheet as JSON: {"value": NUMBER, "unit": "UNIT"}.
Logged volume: {"value": 31537.6, "unit": "gal"}
